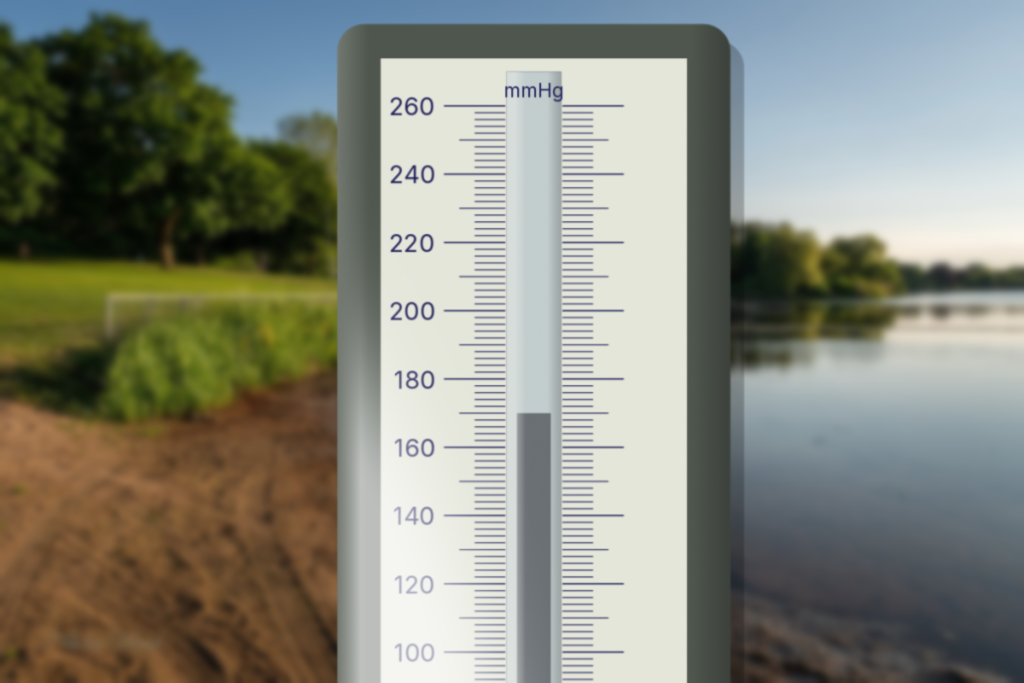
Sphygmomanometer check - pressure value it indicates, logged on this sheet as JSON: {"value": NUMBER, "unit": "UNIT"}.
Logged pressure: {"value": 170, "unit": "mmHg"}
